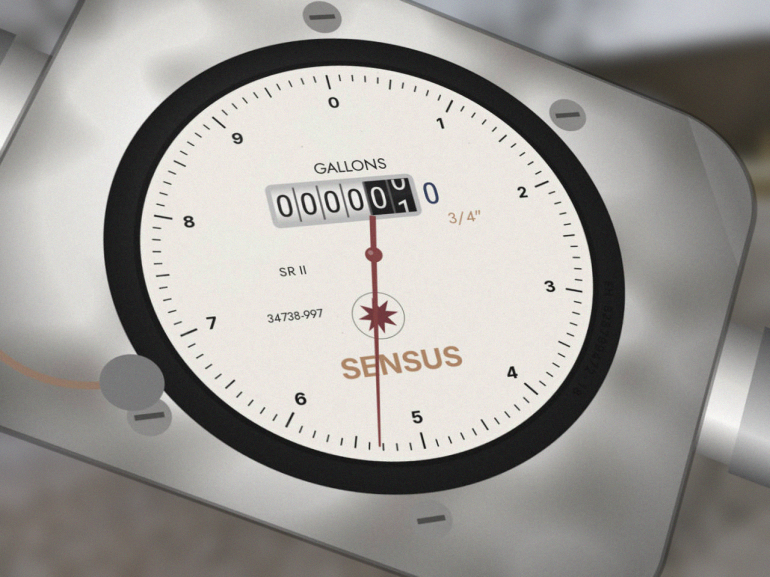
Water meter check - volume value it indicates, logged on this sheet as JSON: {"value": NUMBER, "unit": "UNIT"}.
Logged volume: {"value": 5.3, "unit": "gal"}
